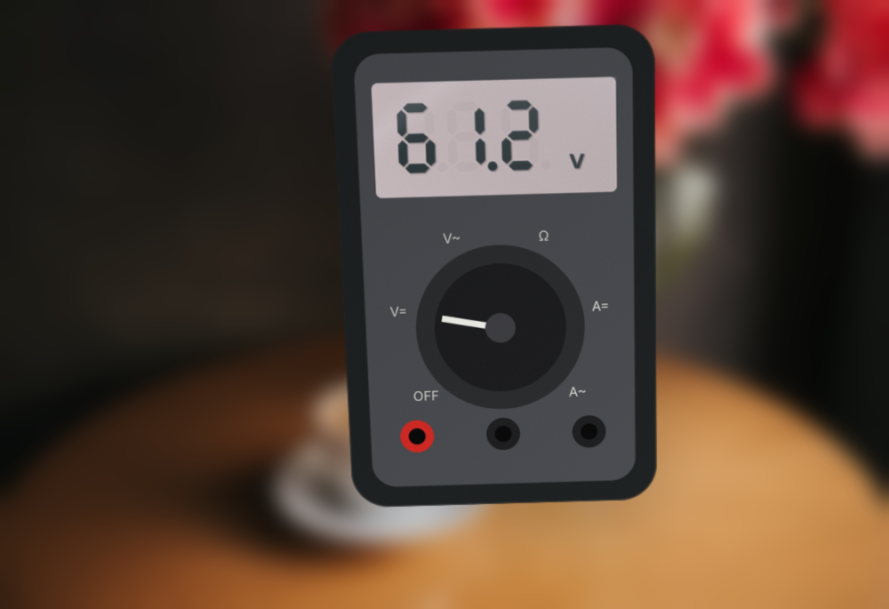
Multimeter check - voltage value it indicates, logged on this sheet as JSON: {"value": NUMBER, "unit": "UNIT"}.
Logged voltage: {"value": 61.2, "unit": "V"}
